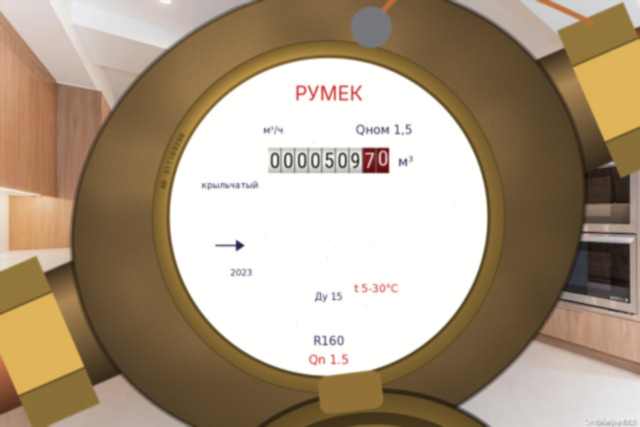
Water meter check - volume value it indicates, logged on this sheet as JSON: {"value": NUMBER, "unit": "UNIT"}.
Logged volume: {"value": 509.70, "unit": "m³"}
